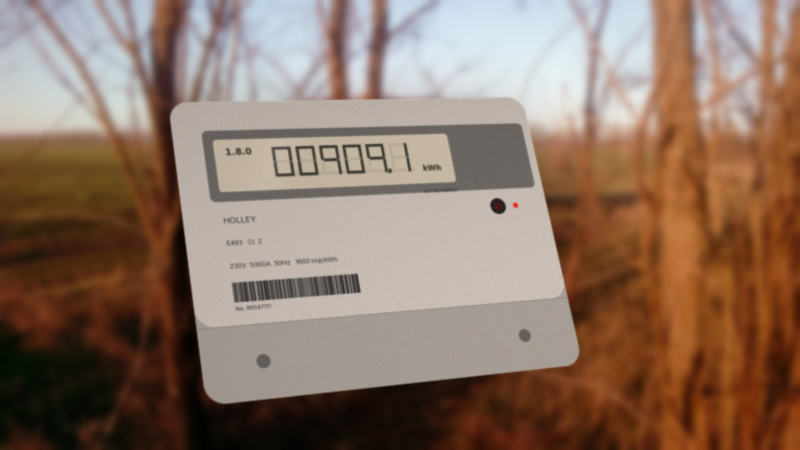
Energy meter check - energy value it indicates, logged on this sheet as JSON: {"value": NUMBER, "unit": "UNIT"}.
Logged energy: {"value": 909.1, "unit": "kWh"}
